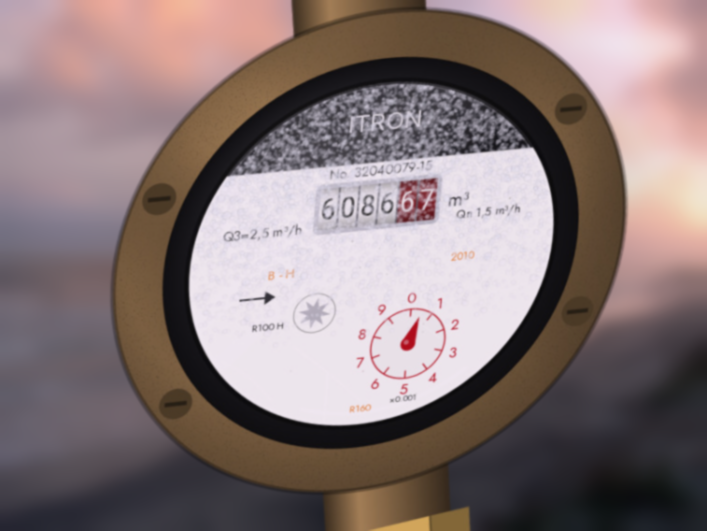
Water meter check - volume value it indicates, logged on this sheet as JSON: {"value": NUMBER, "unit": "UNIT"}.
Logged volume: {"value": 6086.670, "unit": "m³"}
